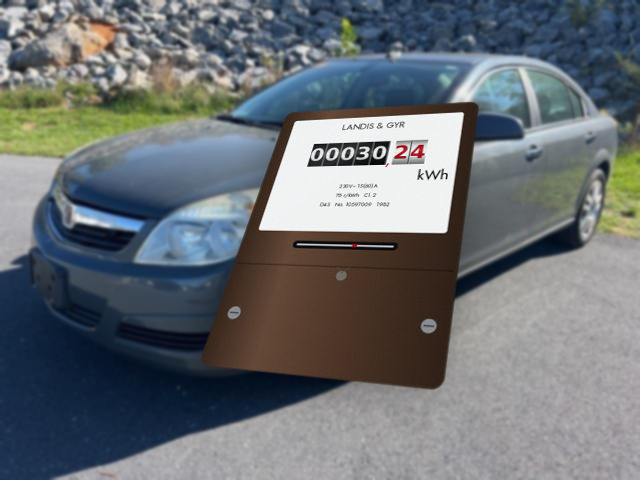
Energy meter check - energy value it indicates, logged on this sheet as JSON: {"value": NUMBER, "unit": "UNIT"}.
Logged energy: {"value": 30.24, "unit": "kWh"}
